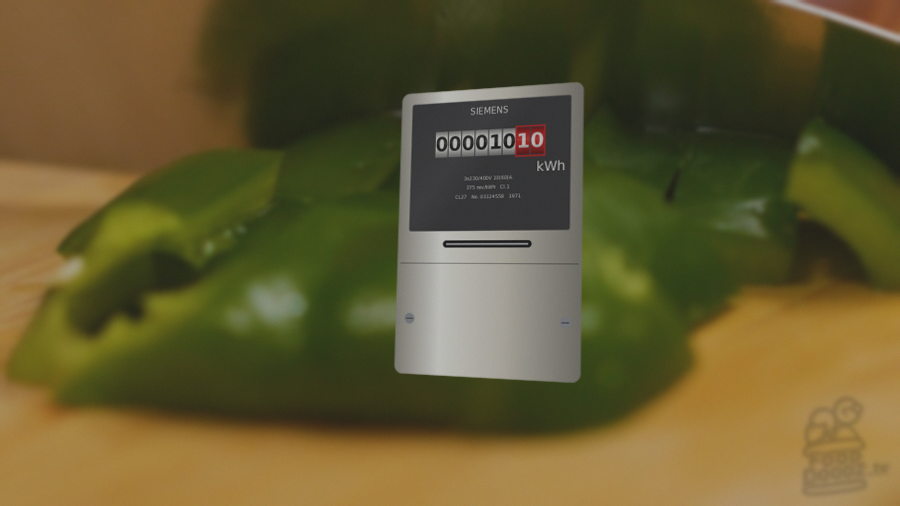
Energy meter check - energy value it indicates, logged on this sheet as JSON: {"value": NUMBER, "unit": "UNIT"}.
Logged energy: {"value": 10.10, "unit": "kWh"}
